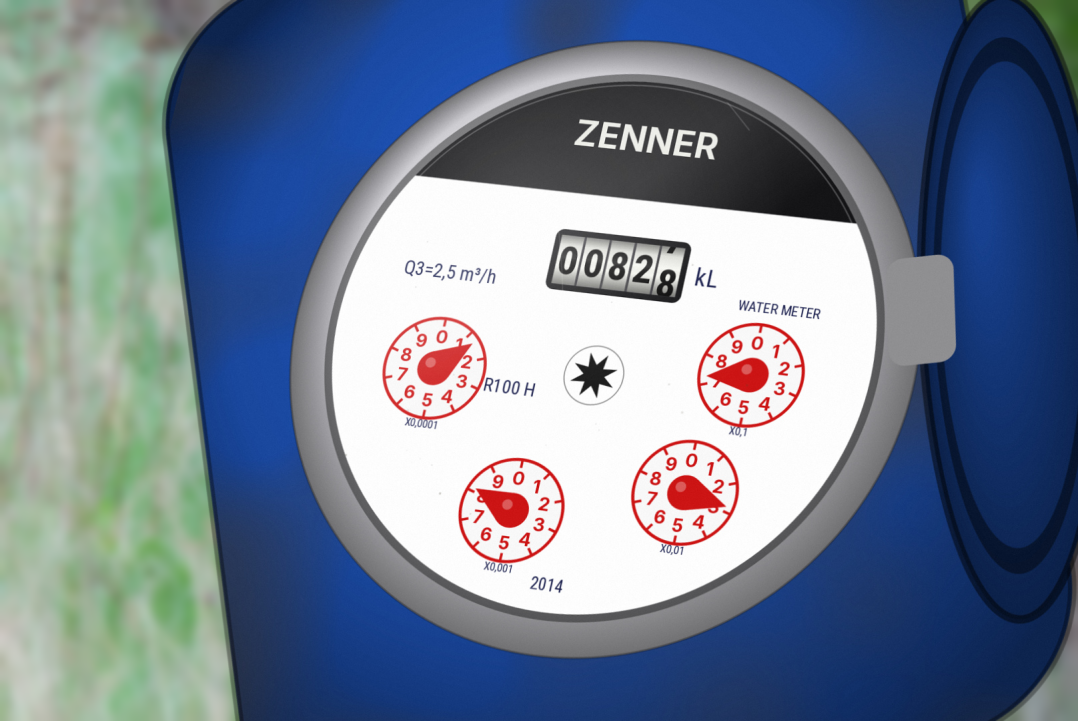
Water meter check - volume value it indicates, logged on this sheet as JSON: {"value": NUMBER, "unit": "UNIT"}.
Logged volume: {"value": 827.7281, "unit": "kL"}
